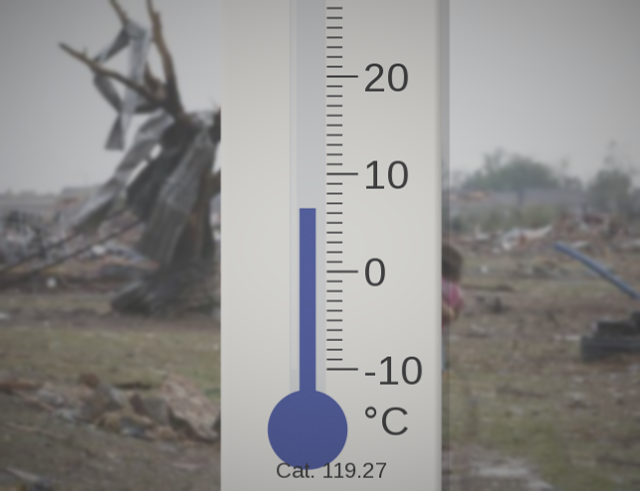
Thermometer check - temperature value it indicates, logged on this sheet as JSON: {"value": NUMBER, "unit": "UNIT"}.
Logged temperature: {"value": 6.5, "unit": "°C"}
